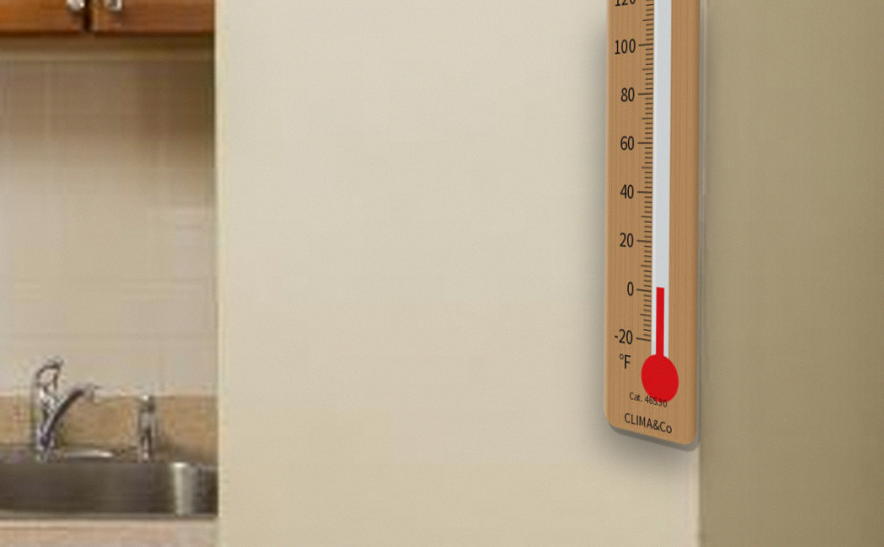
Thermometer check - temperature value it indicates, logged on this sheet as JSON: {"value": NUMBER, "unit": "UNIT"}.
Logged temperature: {"value": 2, "unit": "°F"}
